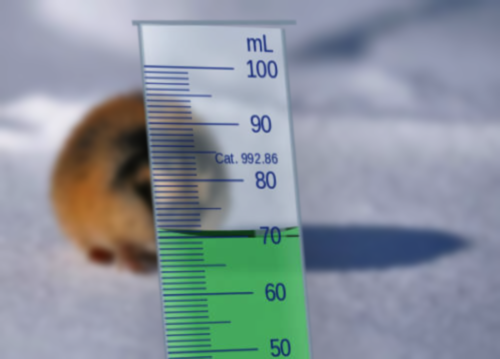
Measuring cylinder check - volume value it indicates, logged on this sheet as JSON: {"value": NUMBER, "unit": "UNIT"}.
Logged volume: {"value": 70, "unit": "mL"}
